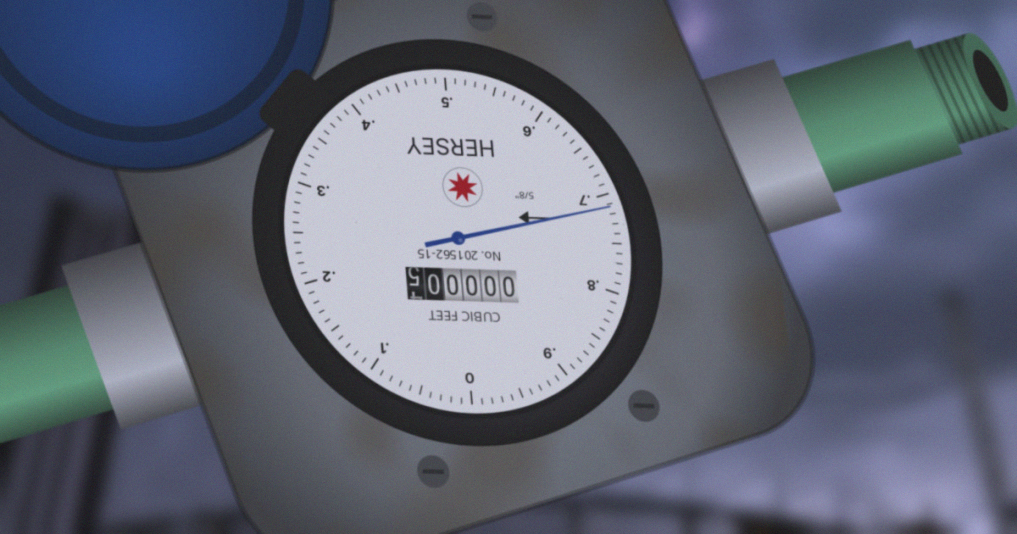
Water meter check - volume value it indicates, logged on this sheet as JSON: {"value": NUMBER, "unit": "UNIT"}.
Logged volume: {"value": 4.71, "unit": "ft³"}
